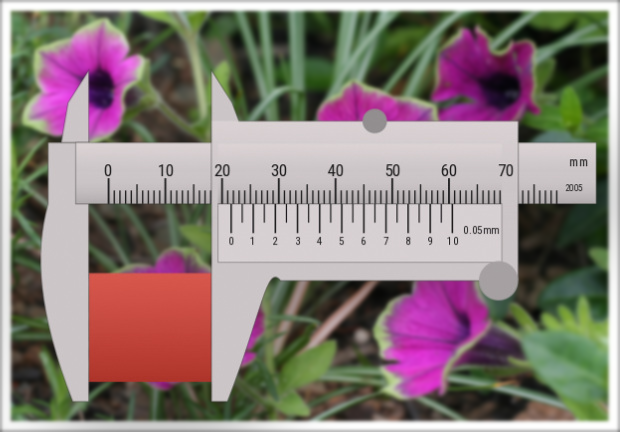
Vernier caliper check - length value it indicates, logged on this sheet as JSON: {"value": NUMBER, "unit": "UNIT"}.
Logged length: {"value": 21.6, "unit": "mm"}
